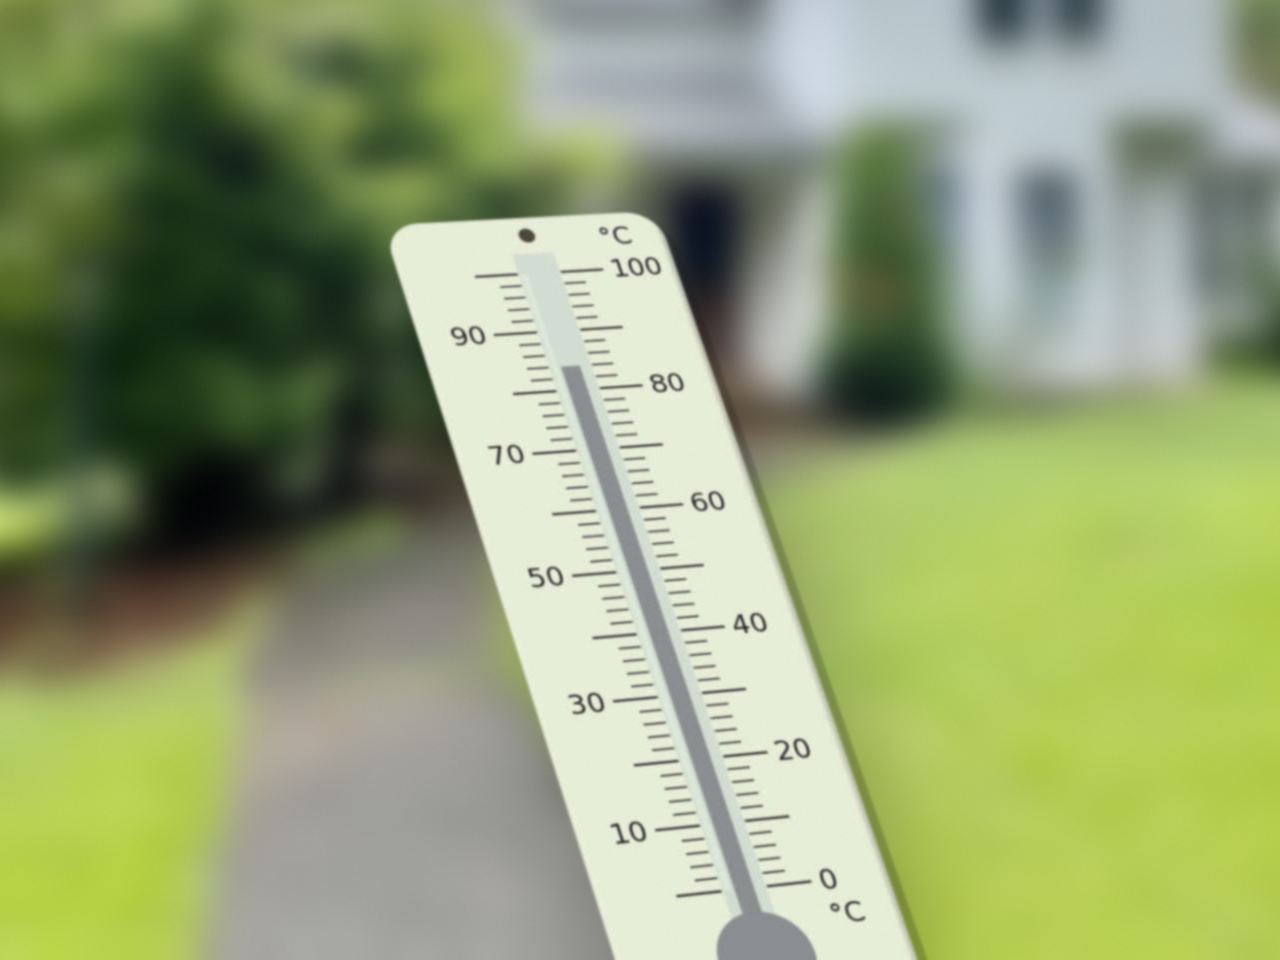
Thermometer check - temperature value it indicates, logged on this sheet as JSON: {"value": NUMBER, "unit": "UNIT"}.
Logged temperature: {"value": 84, "unit": "°C"}
